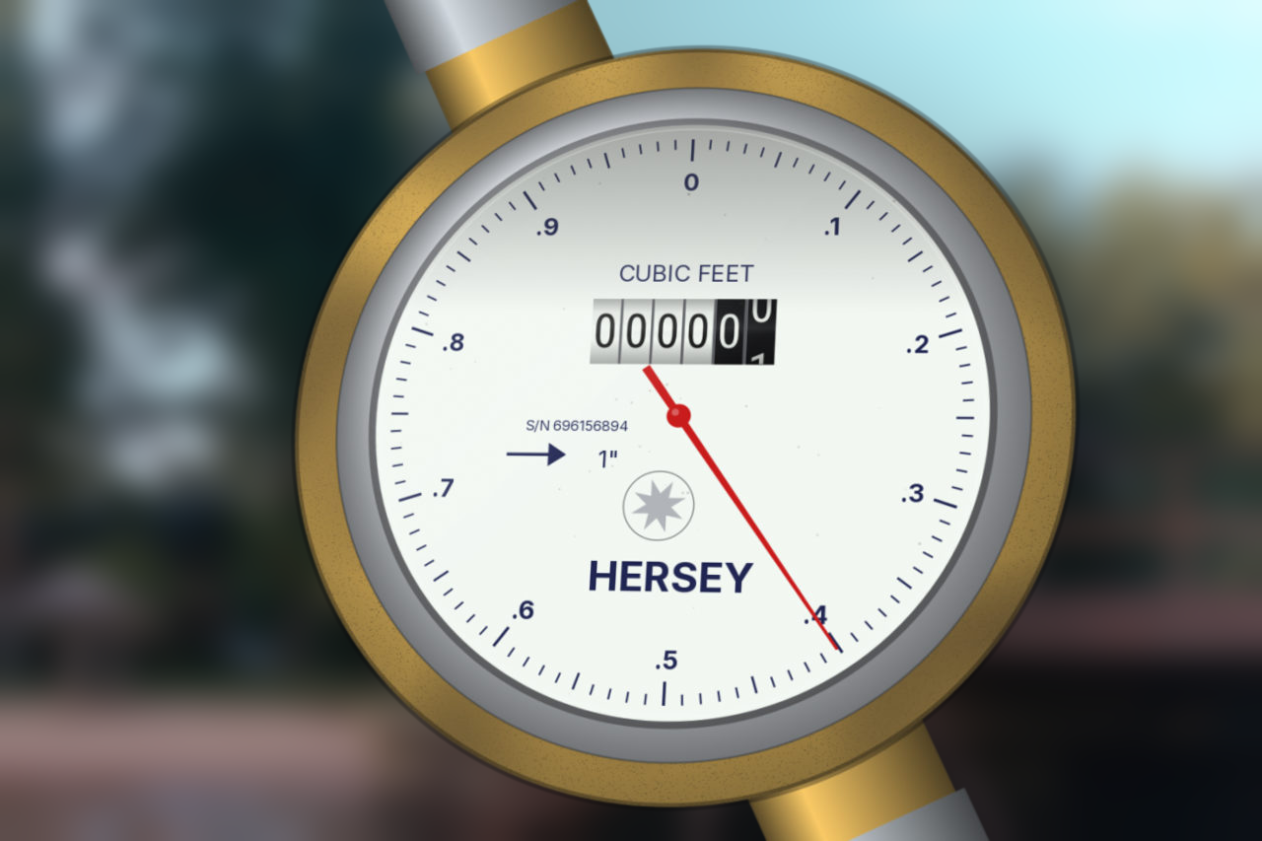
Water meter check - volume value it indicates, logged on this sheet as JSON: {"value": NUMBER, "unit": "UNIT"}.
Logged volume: {"value": 0.40, "unit": "ft³"}
